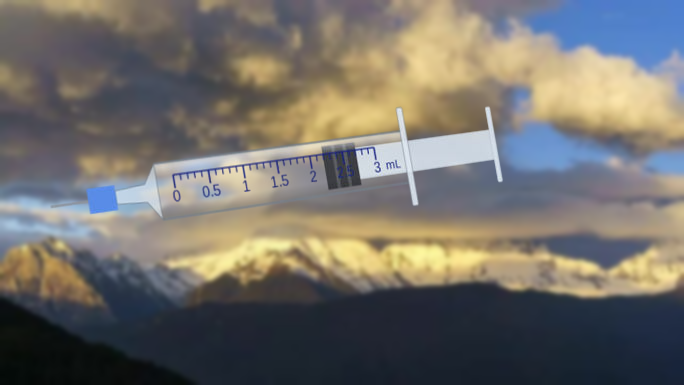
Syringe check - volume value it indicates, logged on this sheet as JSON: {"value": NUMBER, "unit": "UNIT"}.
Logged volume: {"value": 2.2, "unit": "mL"}
